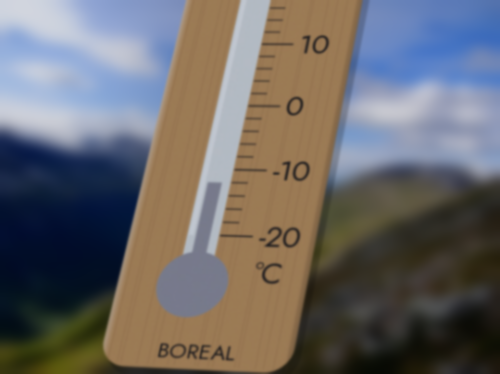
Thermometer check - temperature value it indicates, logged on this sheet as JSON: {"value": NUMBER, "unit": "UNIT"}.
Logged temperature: {"value": -12, "unit": "°C"}
